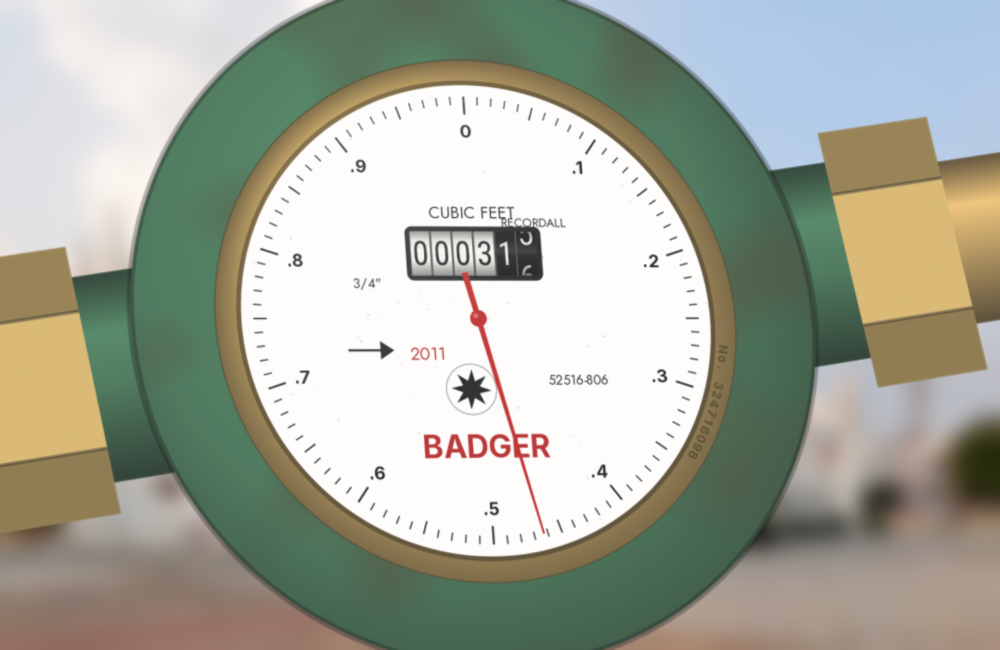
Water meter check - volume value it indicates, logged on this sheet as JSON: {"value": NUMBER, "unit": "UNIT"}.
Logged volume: {"value": 315.46, "unit": "ft³"}
